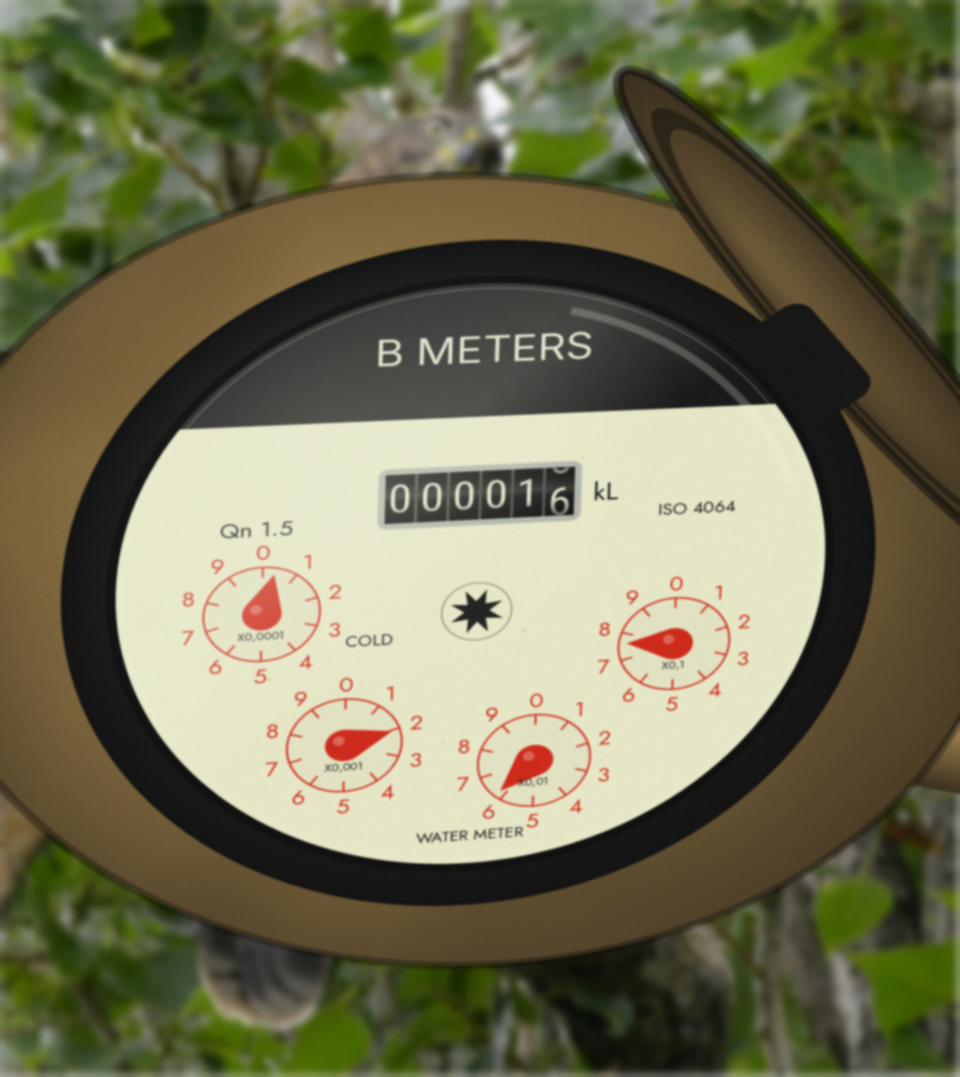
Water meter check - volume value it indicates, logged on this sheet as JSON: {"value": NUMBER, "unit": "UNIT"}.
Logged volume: {"value": 15.7620, "unit": "kL"}
